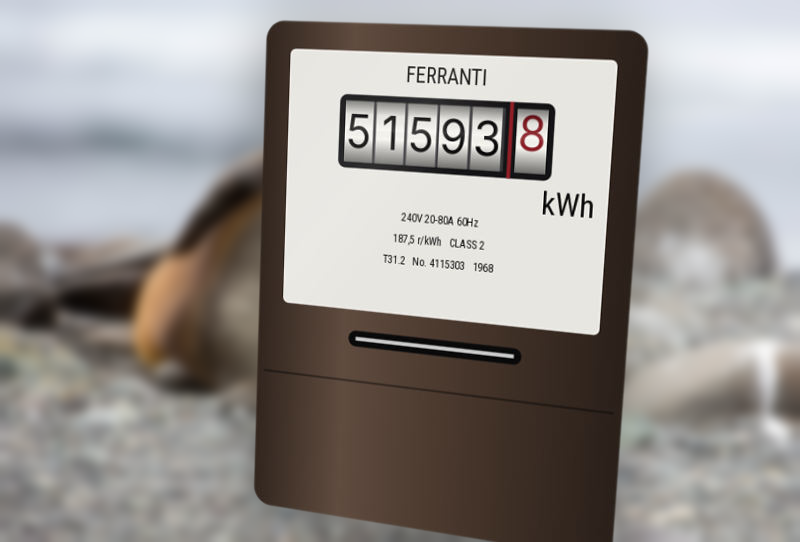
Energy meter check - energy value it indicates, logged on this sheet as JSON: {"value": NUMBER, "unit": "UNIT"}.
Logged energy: {"value": 51593.8, "unit": "kWh"}
